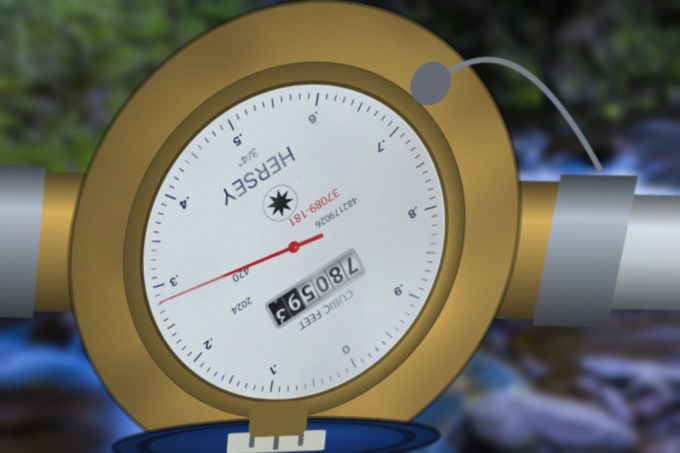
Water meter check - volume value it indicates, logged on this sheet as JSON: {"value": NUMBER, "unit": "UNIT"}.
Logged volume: {"value": 780593.28, "unit": "ft³"}
